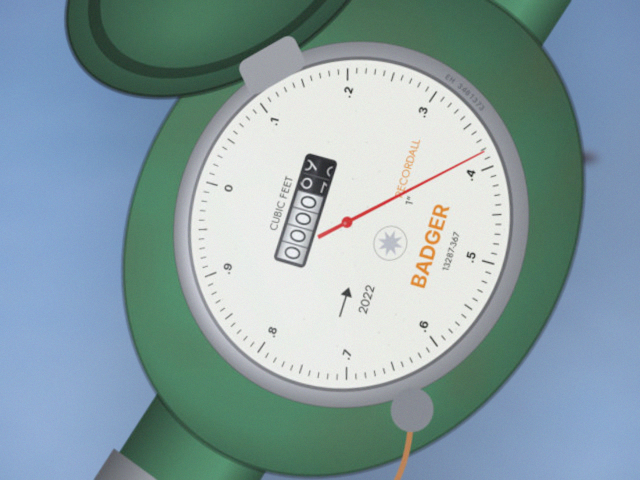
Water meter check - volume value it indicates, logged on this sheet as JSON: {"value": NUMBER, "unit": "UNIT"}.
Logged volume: {"value": 69.38, "unit": "ft³"}
